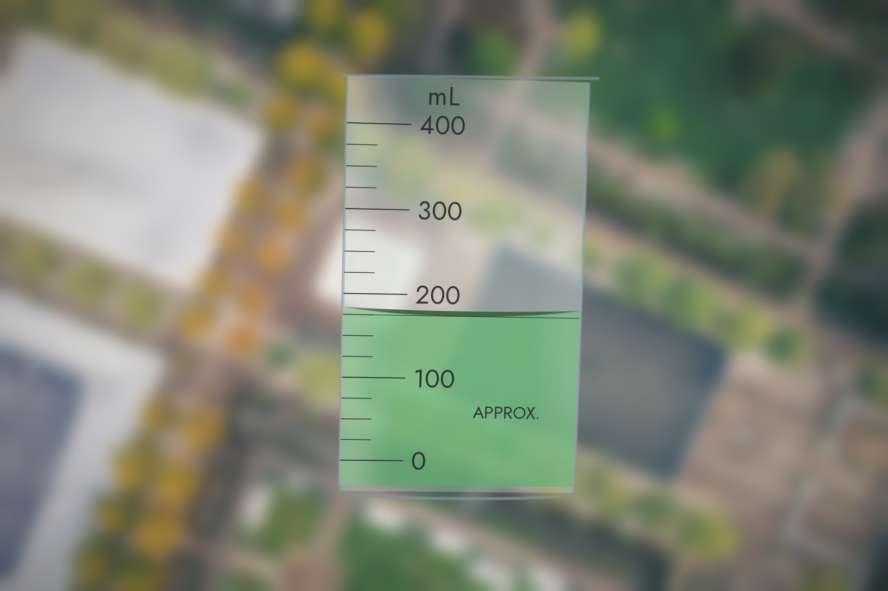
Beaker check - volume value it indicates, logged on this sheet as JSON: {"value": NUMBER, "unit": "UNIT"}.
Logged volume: {"value": 175, "unit": "mL"}
